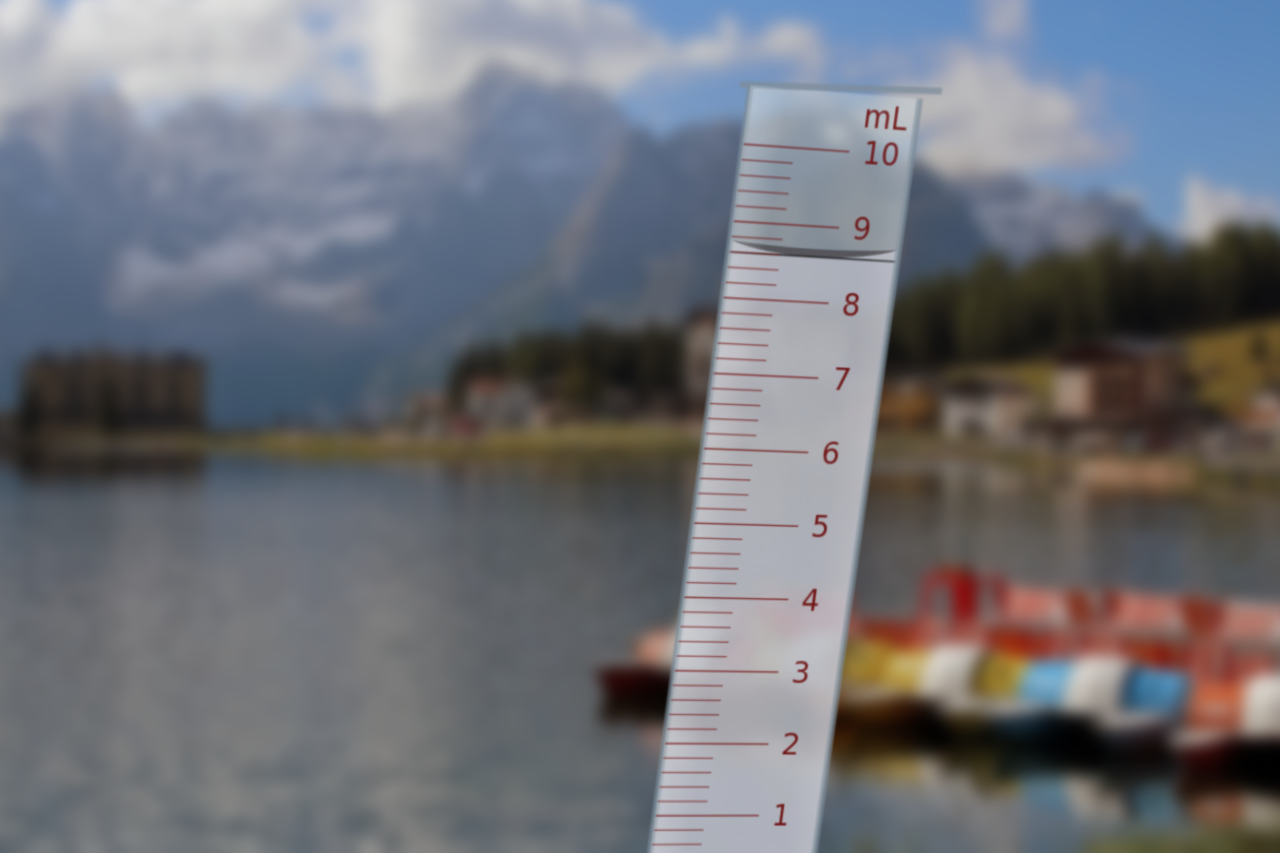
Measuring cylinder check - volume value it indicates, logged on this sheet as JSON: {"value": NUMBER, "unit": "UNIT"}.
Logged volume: {"value": 8.6, "unit": "mL"}
